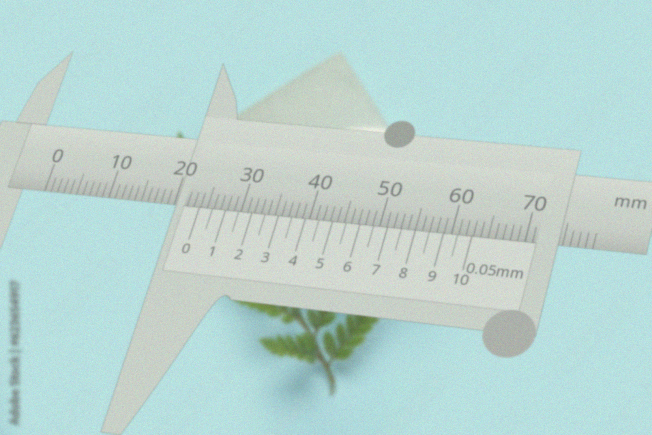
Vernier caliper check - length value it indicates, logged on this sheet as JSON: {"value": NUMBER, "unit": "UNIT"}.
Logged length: {"value": 23.8, "unit": "mm"}
